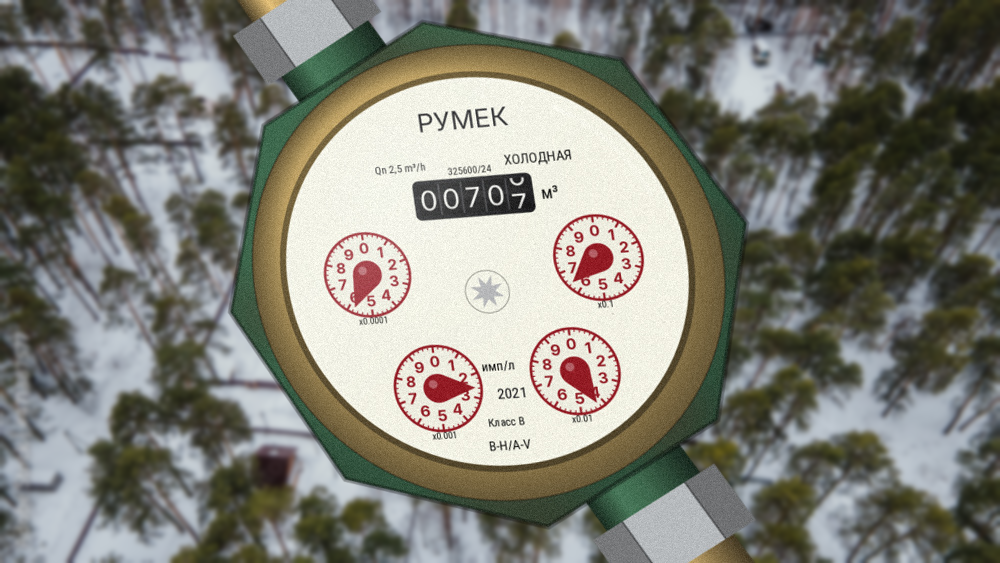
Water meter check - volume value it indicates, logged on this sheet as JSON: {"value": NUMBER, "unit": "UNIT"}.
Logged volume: {"value": 706.6425, "unit": "m³"}
